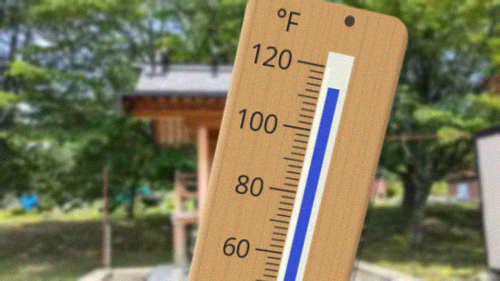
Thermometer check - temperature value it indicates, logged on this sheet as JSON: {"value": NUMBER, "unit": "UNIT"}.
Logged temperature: {"value": 114, "unit": "°F"}
